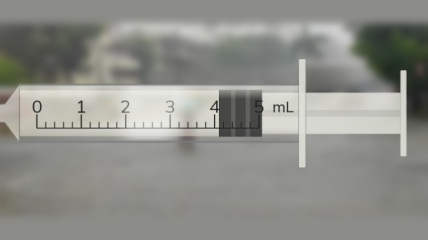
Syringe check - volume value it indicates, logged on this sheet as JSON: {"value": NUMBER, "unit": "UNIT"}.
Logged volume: {"value": 4.1, "unit": "mL"}
